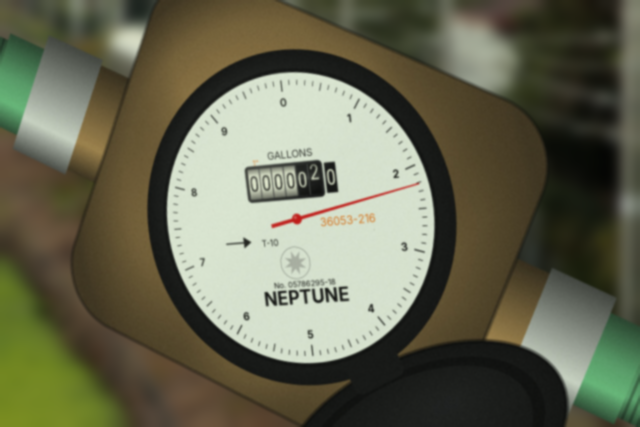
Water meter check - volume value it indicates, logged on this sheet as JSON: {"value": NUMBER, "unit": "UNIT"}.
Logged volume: {"value": 22.2, "unit": "gal"}
